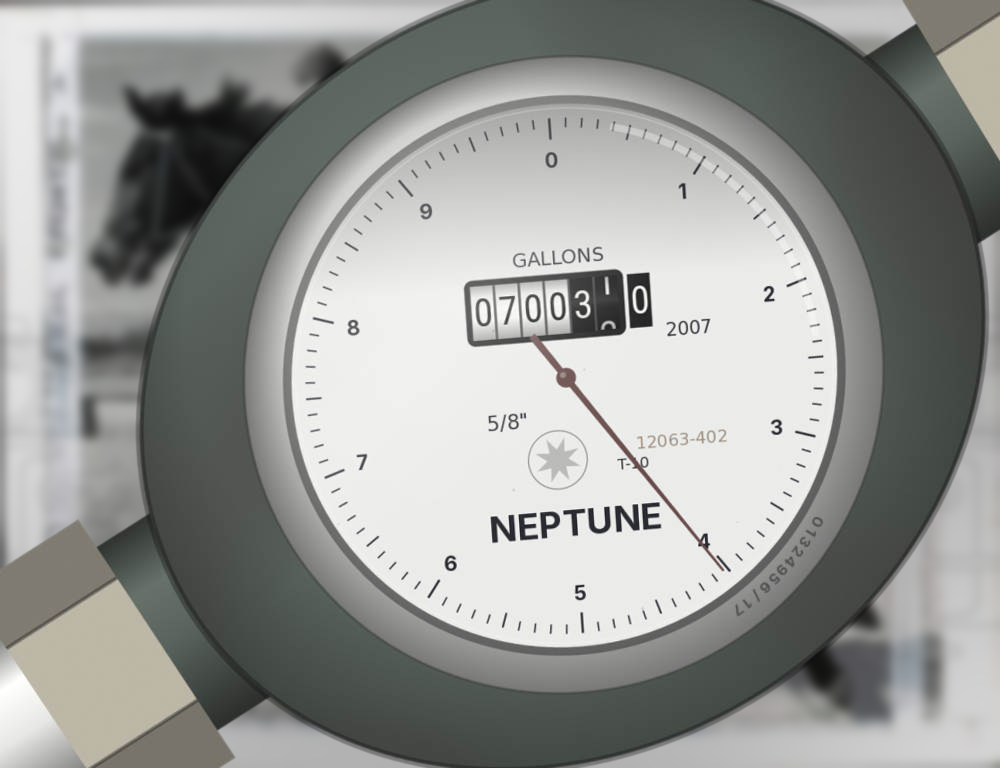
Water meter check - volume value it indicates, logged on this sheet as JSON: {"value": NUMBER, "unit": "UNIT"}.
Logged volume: {"value": 700314.0, "unit": "gal"}
